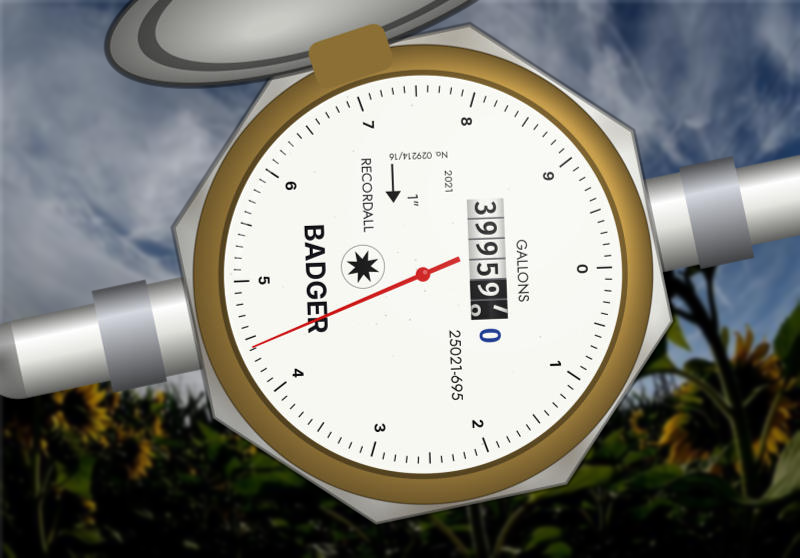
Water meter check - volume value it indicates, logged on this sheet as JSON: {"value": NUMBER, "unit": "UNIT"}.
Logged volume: {"value": 3995974.4, "unit": "gal"}
